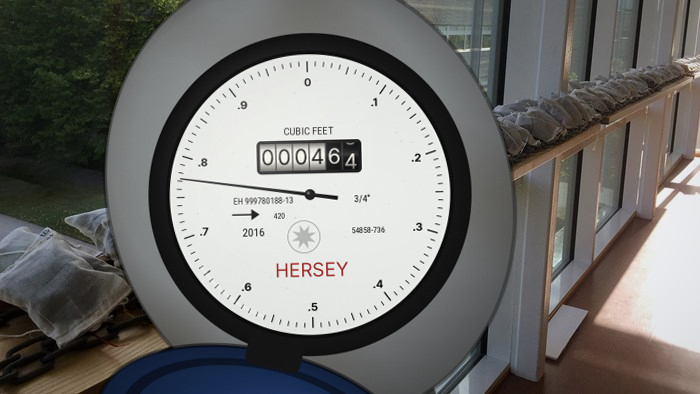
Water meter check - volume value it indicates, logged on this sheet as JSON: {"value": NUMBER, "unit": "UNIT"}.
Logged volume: {"value": 463.77, "unit": "ft³"}
